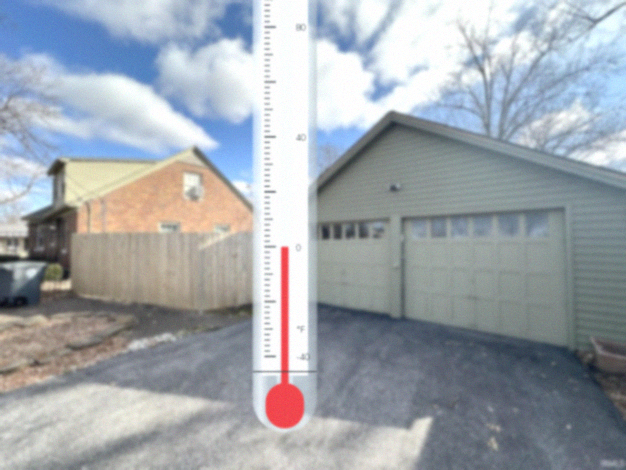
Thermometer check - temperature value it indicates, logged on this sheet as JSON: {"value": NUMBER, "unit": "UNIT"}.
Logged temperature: {"value": 0, "unit": "°F"}
